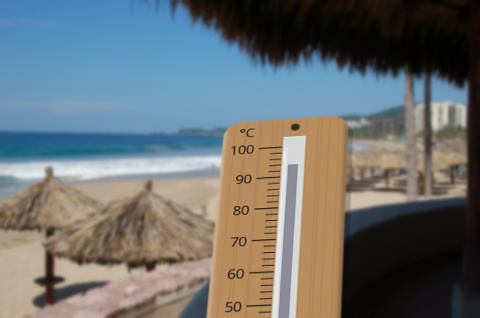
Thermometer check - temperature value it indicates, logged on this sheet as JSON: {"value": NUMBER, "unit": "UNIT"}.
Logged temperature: {"value": 94, "unit": "°C"}
